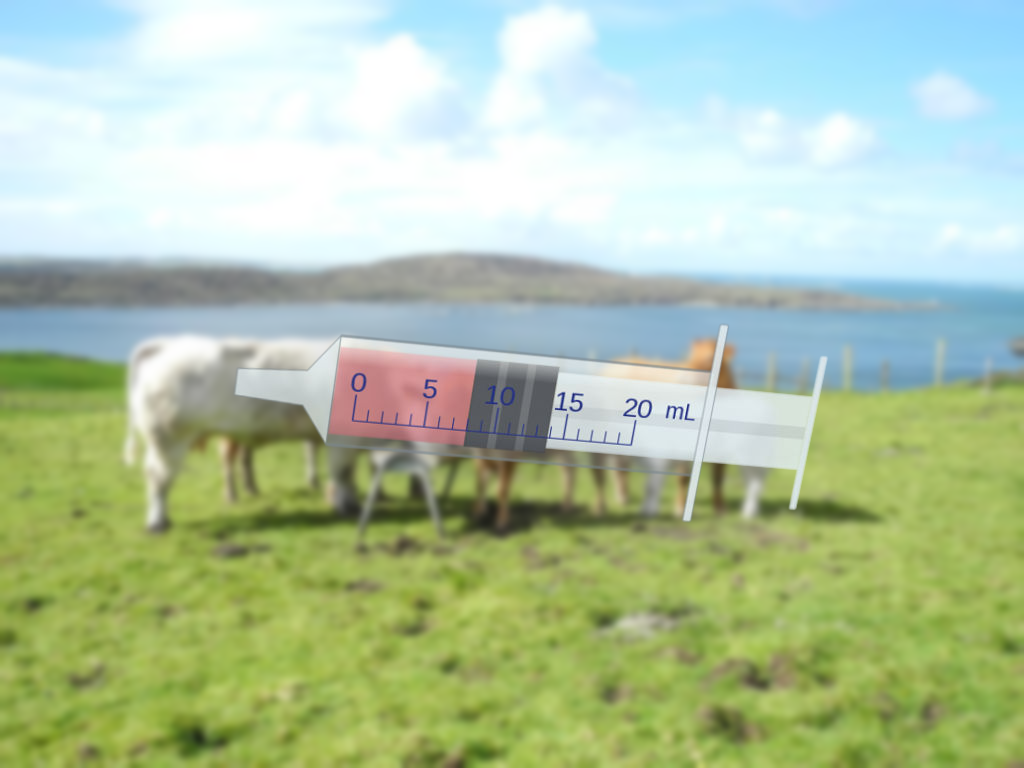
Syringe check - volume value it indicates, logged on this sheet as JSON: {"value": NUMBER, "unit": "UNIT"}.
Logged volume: {"value": 8, "unit": "mL"}
